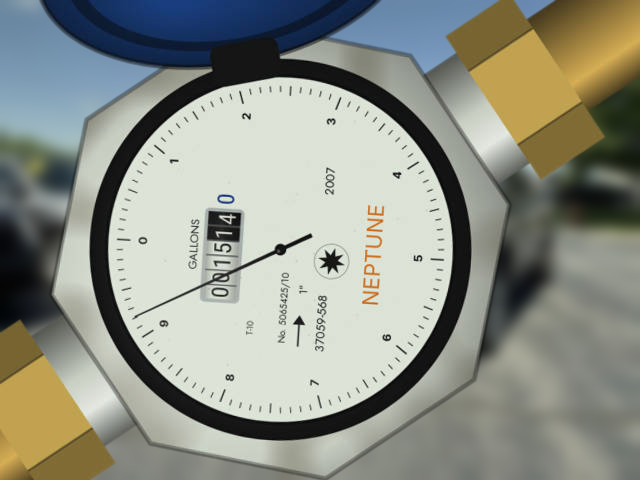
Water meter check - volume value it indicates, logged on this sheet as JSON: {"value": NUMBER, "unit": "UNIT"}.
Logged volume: {"value": 15139.2, "unit": "gal"}
